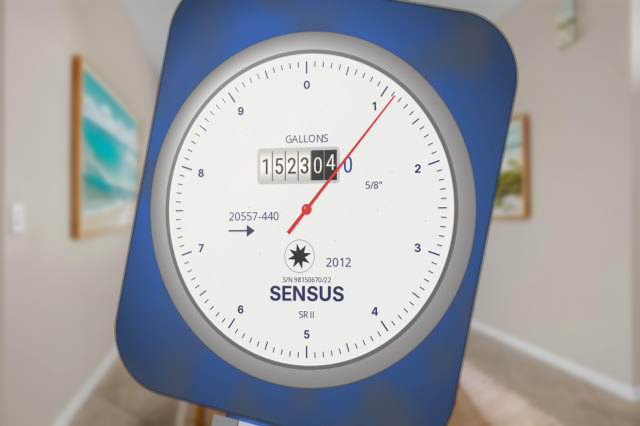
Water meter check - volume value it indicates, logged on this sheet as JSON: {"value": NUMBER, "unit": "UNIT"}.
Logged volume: {"value": 1523041.1, "unit": "gal"}
